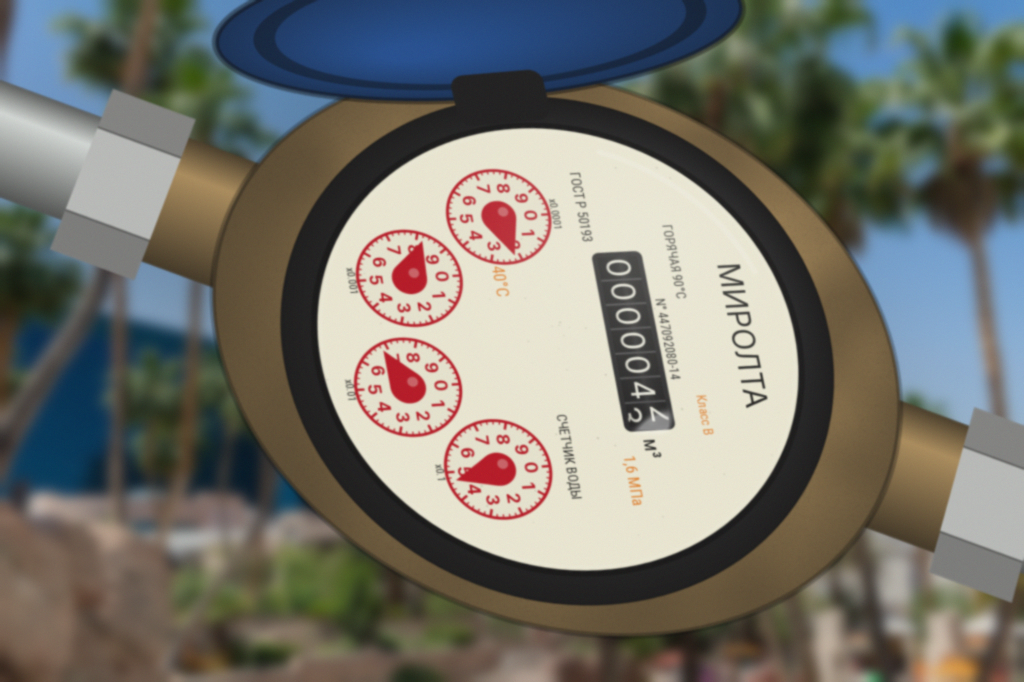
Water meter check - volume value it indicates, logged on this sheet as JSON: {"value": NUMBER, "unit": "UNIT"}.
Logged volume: {"value": 42.4682, "unit": "m³"}
